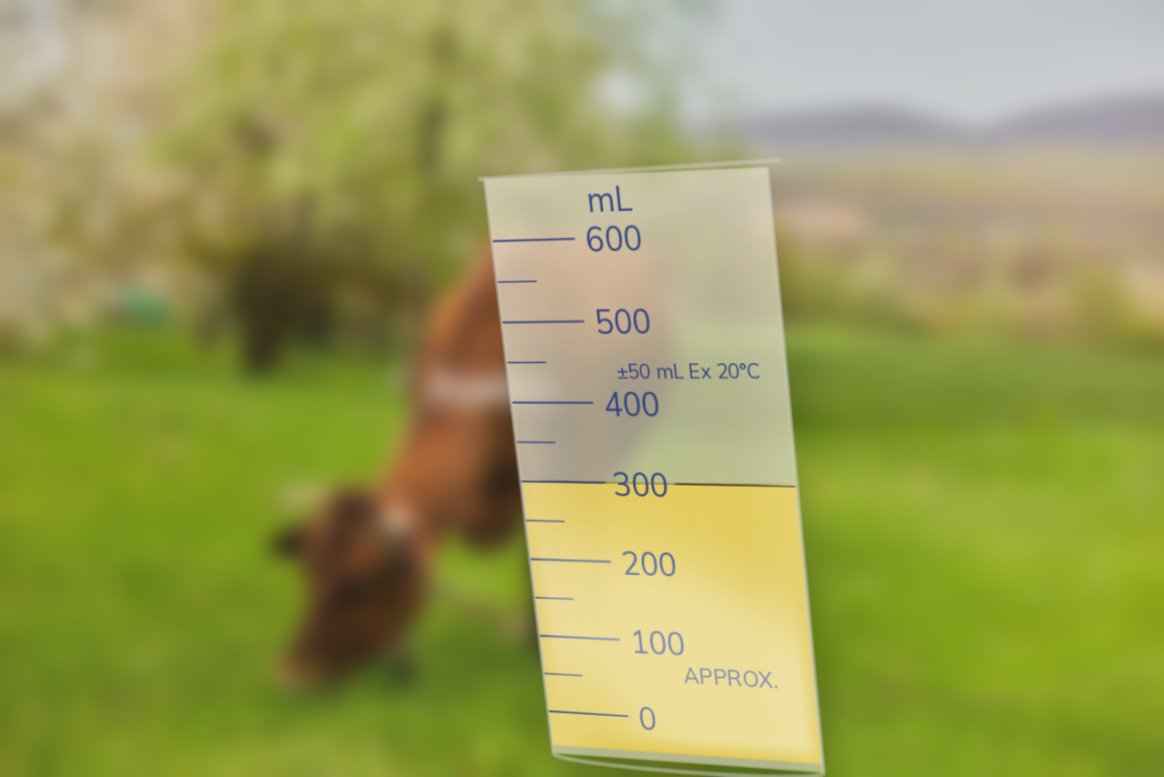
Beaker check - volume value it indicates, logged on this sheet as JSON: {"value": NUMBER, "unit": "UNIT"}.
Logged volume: {"value": 300, "unit": "mL"}
